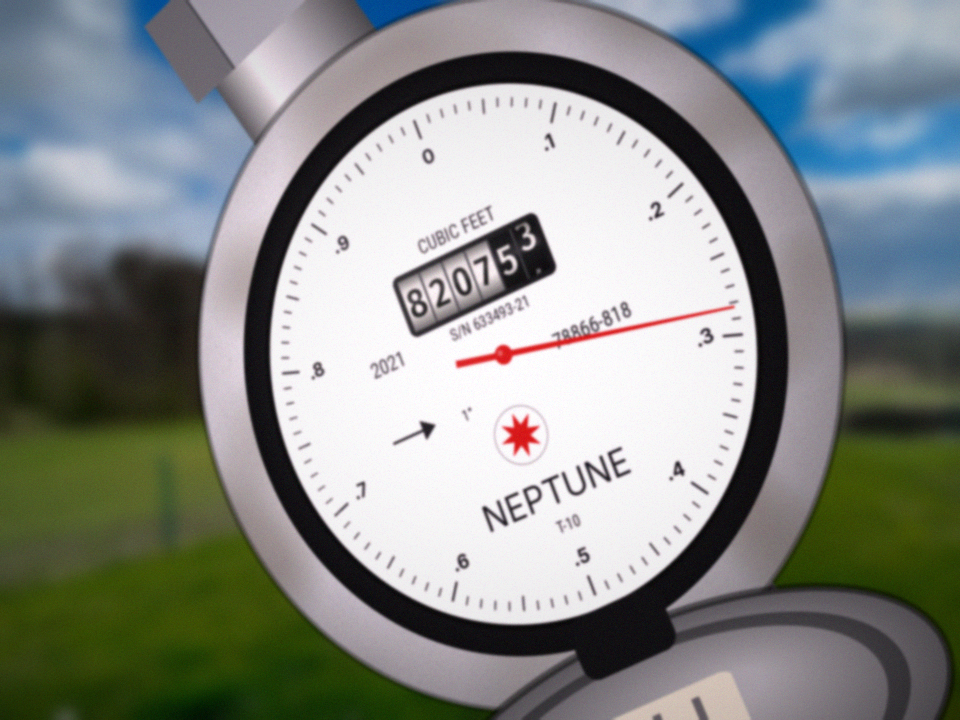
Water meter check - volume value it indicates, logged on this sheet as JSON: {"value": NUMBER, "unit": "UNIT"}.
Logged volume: {"value": 820753.28, "unit": "ft³"}
